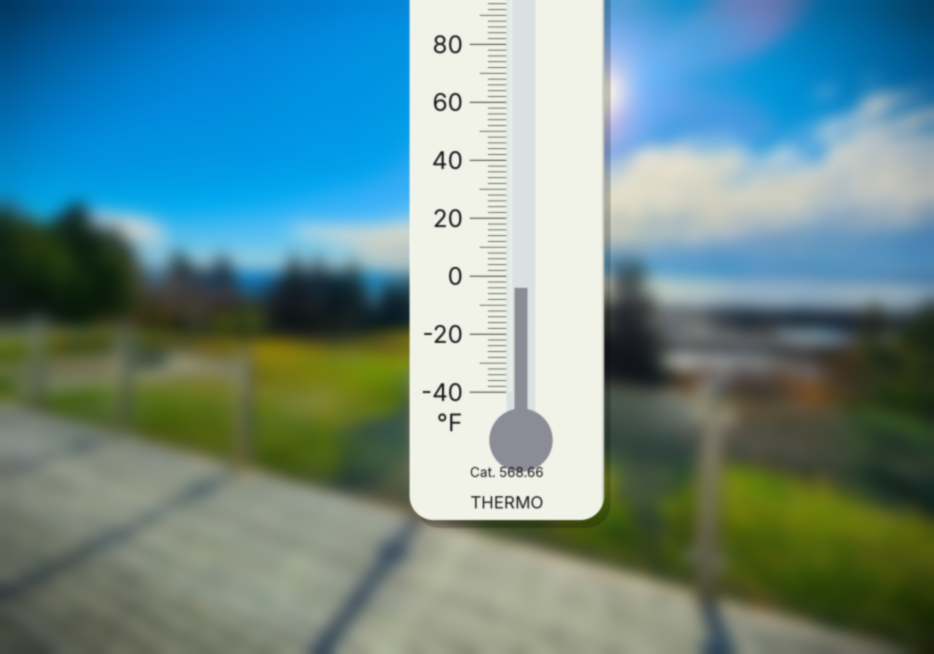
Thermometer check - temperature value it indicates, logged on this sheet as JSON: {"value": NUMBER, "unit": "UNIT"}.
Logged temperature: {"value": -4, "unit": "°F"}
